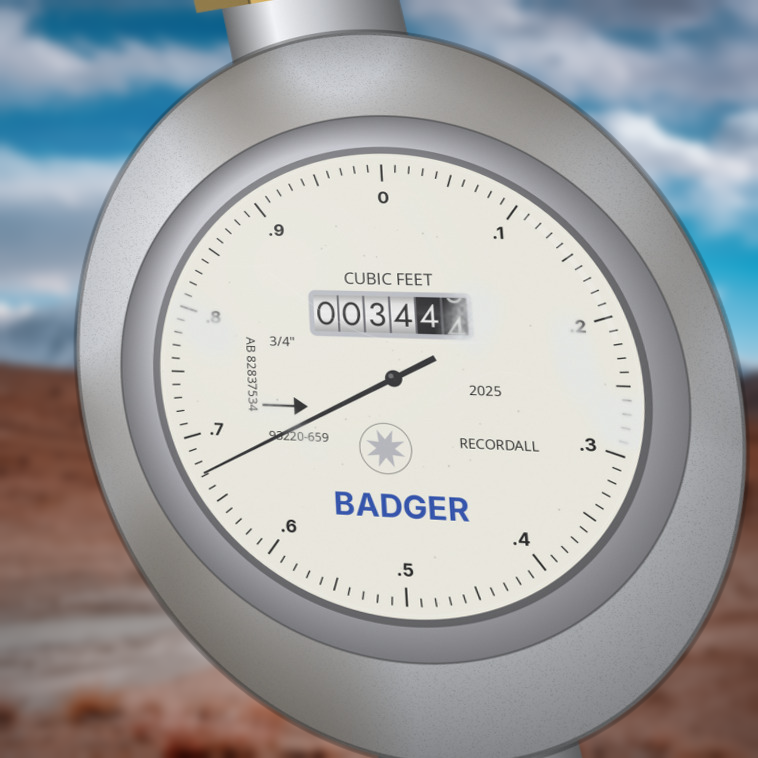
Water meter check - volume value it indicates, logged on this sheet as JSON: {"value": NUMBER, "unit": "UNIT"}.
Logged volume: {"value": 3443.67, "unit": "ft³"}
